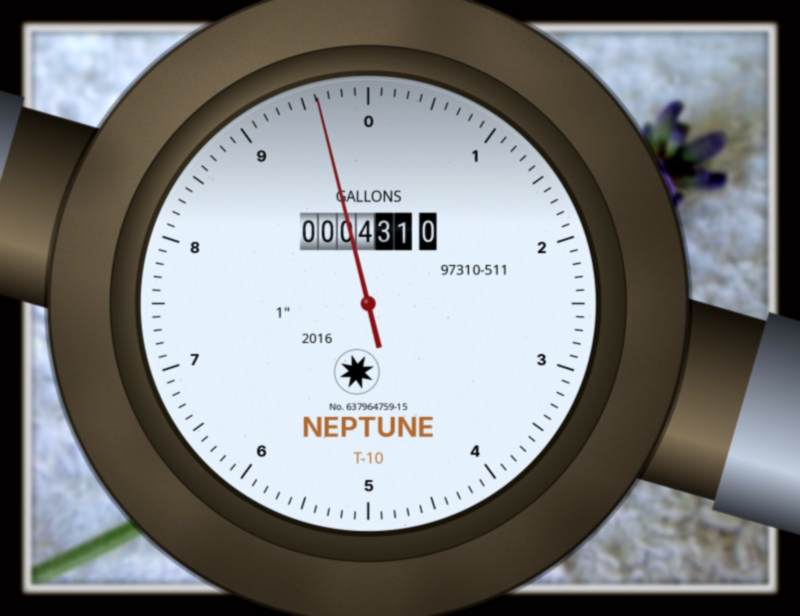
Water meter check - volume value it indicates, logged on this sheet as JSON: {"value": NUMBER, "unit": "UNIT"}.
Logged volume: {"value": 4309.6, "unit": "gal"}
